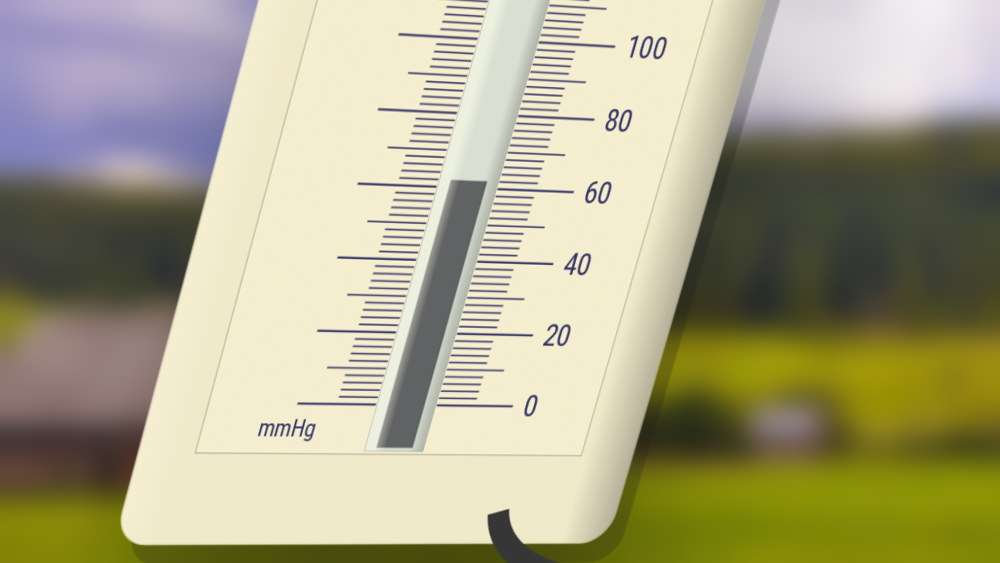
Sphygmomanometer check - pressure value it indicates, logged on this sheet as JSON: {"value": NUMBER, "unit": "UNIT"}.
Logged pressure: {"value": 62, "unit": "mmHg"}
